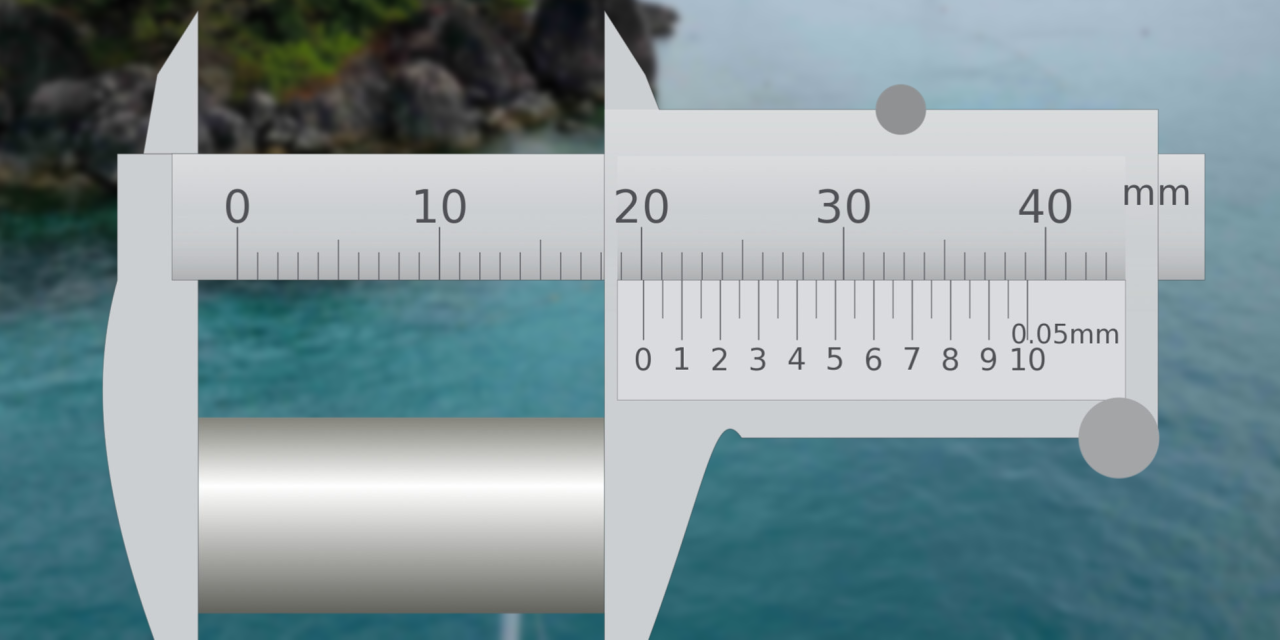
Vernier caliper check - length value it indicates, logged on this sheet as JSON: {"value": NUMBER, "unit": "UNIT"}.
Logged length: {"value": 20.1, "unit": "mm"}
